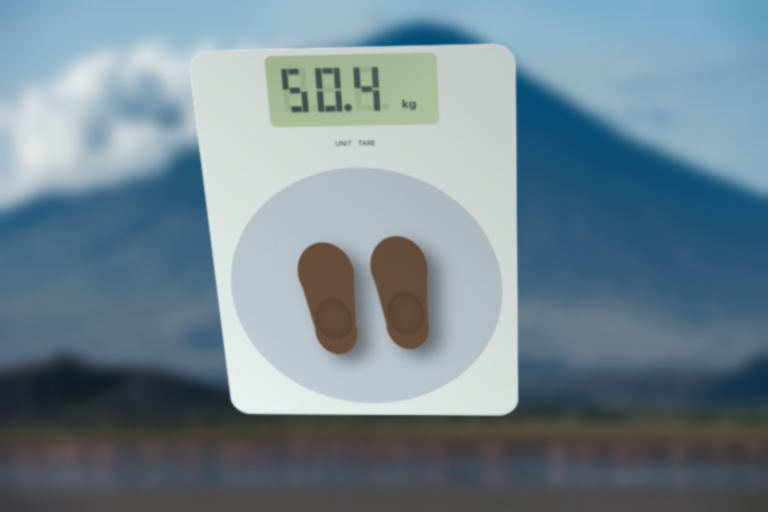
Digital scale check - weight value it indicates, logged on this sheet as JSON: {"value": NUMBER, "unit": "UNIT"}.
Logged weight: {"value": 50.4, "unit": "kg"}
